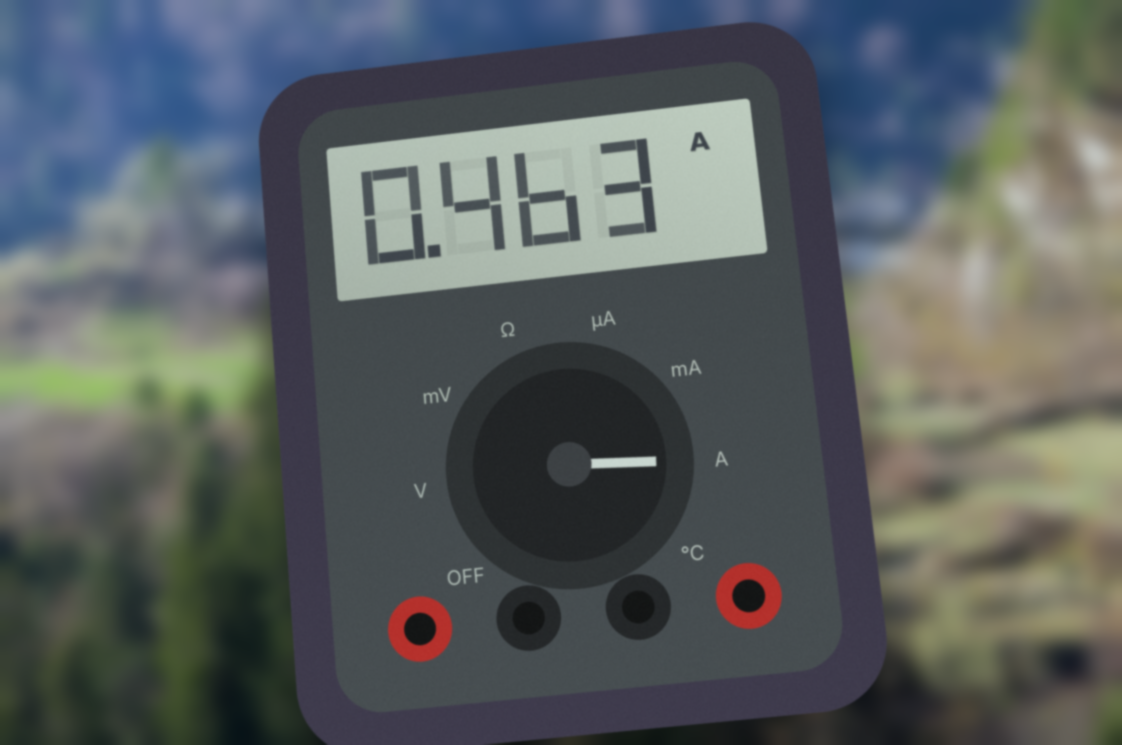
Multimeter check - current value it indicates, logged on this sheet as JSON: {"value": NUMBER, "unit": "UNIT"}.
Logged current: {"value": 0.463, "unit": "A"}
